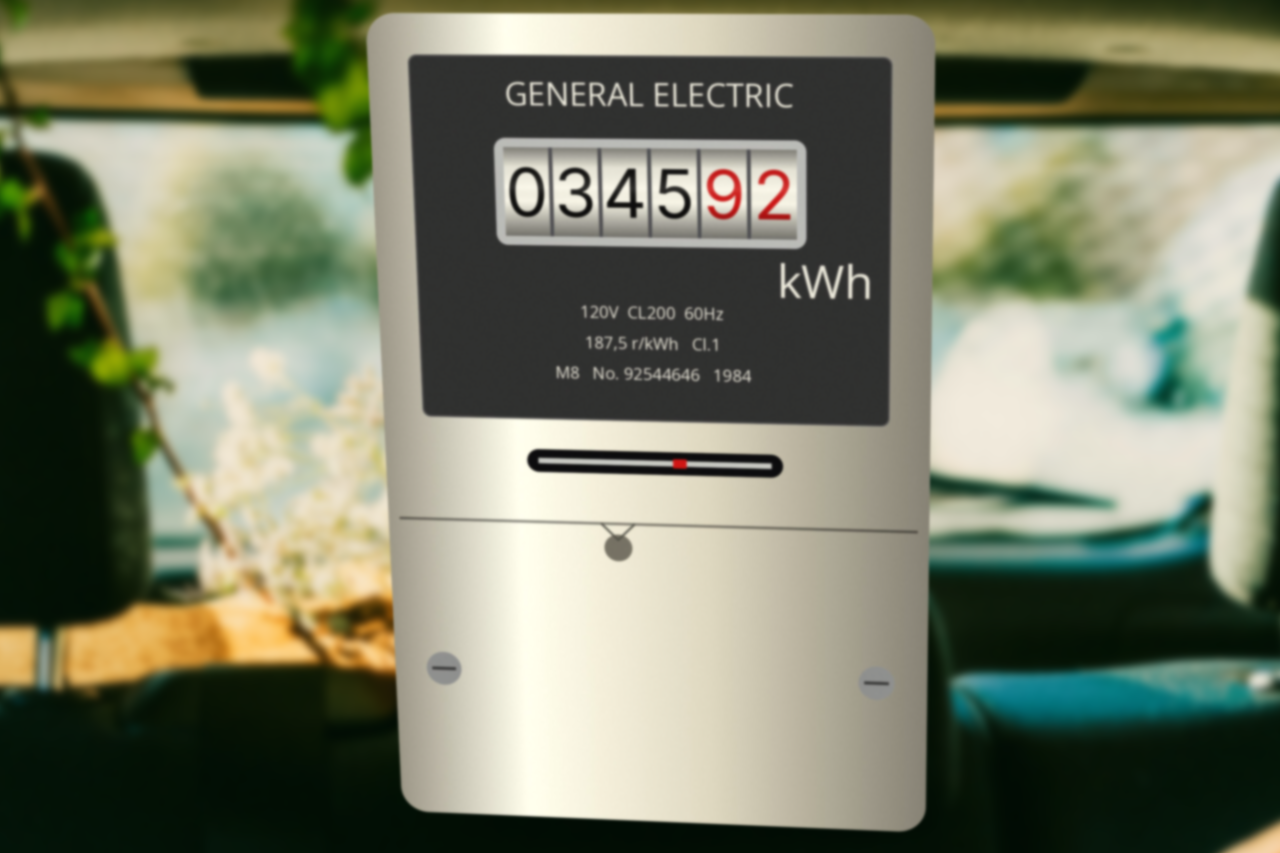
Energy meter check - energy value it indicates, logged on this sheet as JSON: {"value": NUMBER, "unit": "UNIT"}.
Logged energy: {"value": 345.92, "unit": "kWh"}
